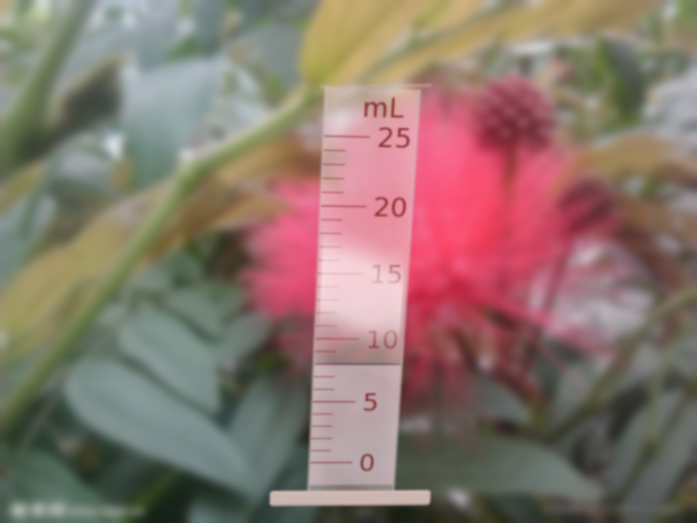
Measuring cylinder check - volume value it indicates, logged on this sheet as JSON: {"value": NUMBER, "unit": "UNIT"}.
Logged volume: {"value": 8, "unit": "mL"}
